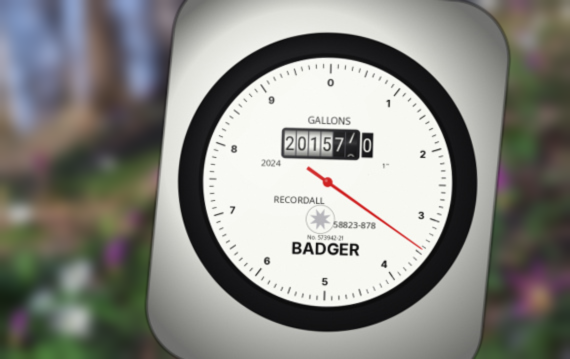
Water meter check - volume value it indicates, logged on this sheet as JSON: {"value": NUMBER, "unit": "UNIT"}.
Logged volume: {"value": 2015773.4, "unit": "gal"}
